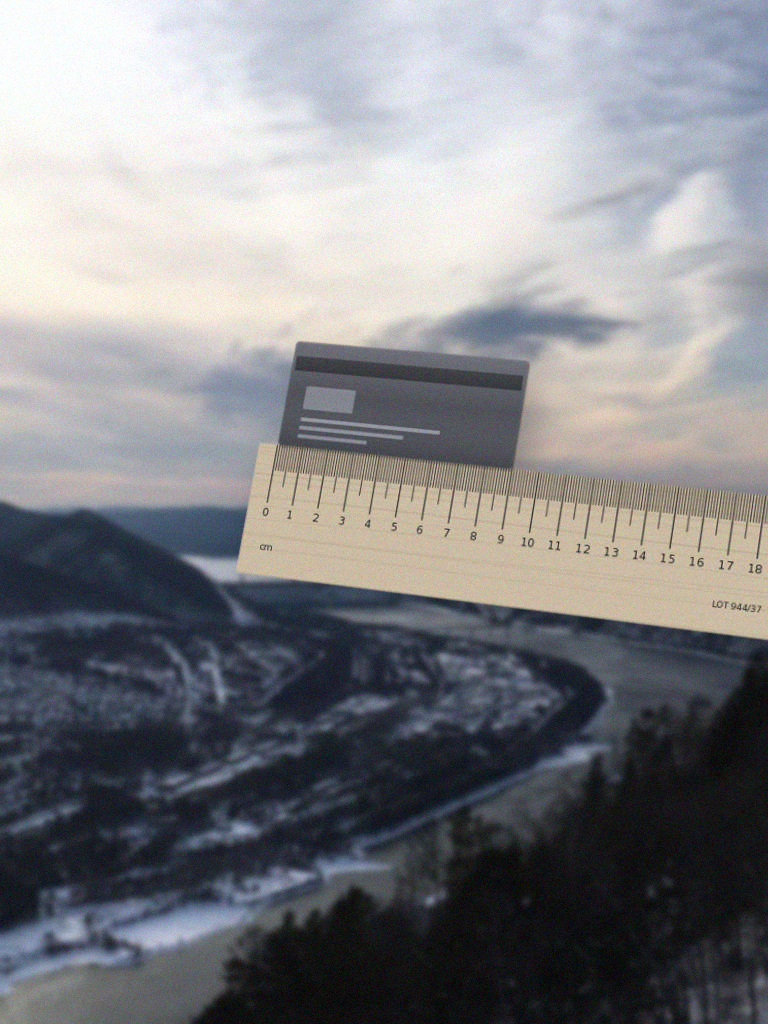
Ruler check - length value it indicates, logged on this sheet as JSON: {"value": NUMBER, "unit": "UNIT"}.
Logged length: {"value": 9, "unit": "cm"}
